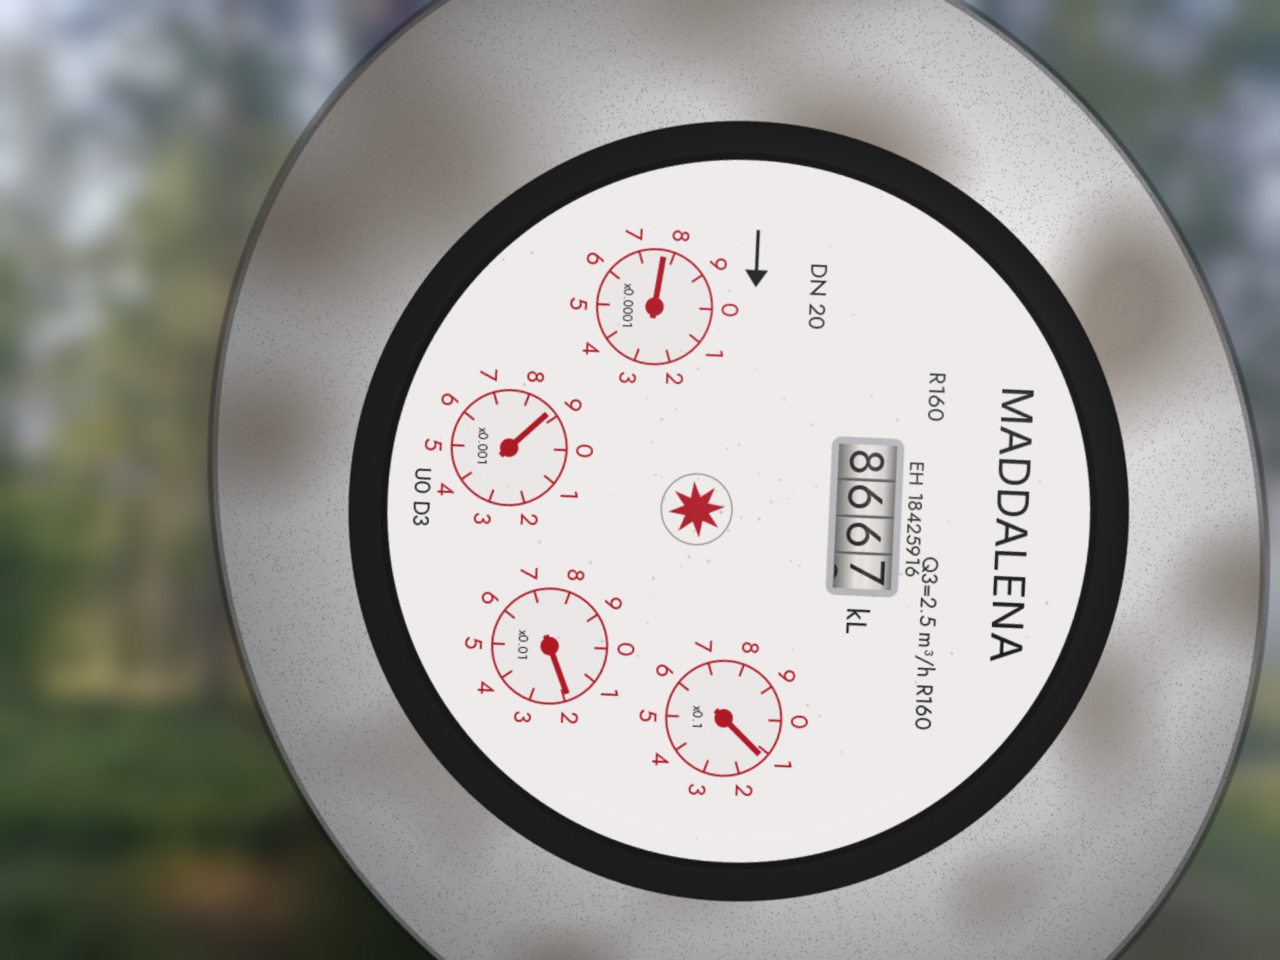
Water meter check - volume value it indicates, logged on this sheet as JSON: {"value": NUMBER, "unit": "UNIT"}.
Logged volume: {"value": 8667.1187, "unit": "kL"}
